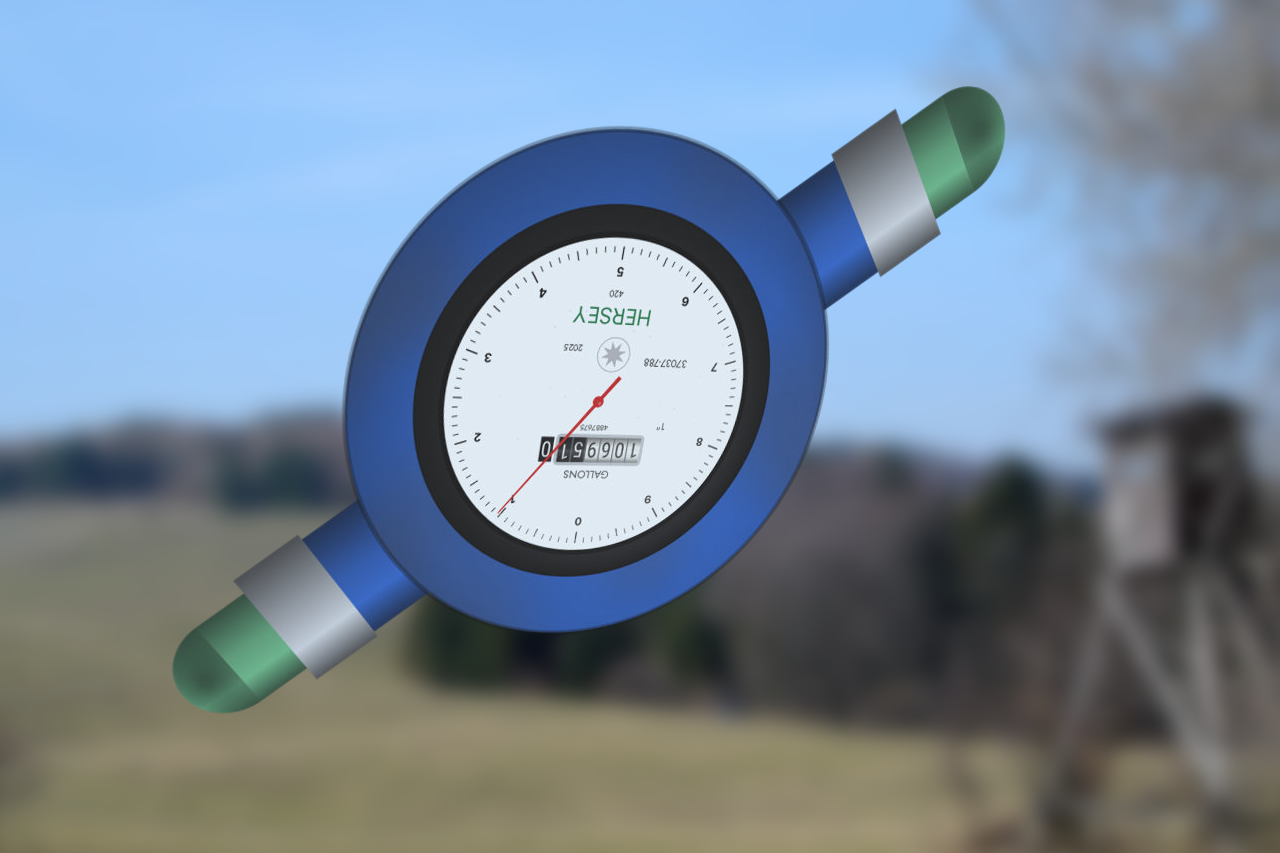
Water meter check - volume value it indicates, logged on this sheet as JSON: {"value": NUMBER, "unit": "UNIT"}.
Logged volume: {"value": 1069511.0, "unit": "gal"}
